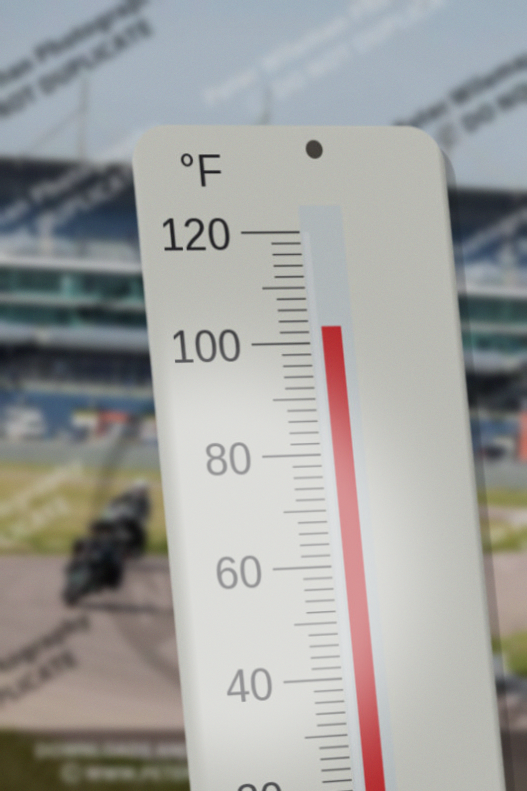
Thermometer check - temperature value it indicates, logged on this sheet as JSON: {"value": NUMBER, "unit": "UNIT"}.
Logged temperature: {"value": 103, "unit": "°F"}
